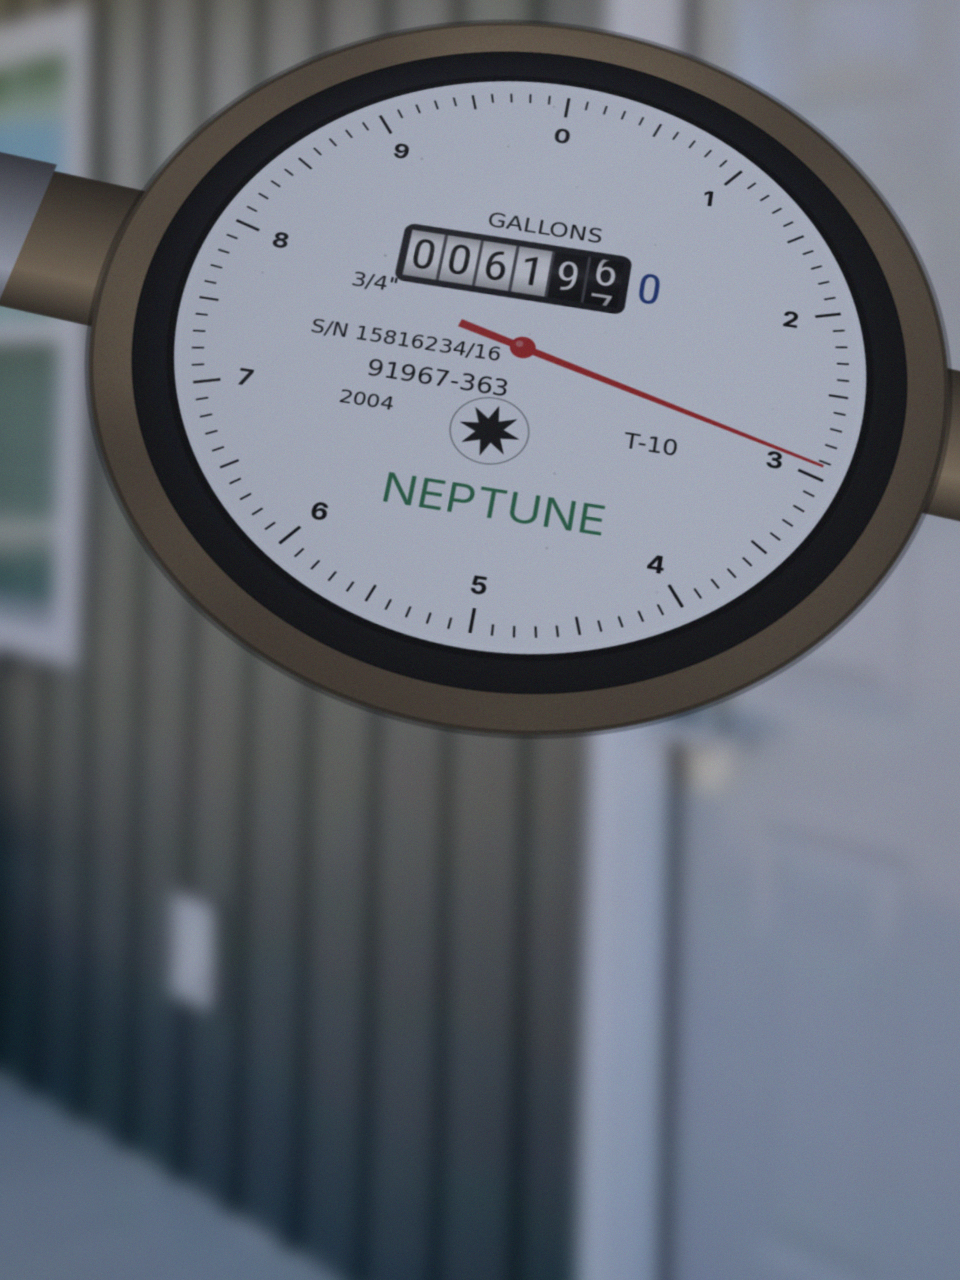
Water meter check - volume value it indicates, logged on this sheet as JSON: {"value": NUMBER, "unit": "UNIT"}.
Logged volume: {"value": 61962.9, "unit": "gal"}
